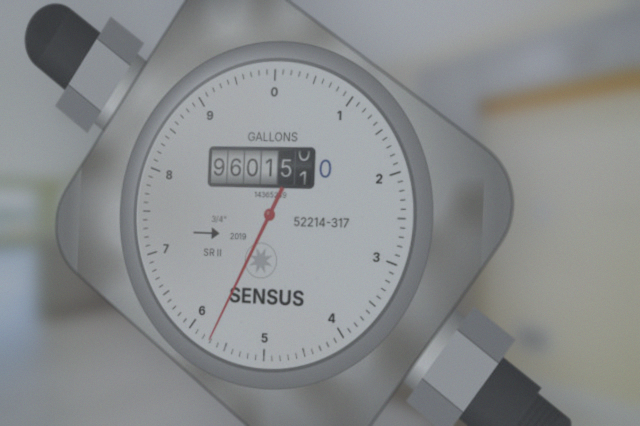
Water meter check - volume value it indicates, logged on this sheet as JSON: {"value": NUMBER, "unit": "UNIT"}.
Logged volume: {"value": 9601505.7, "unit": "gal"}
